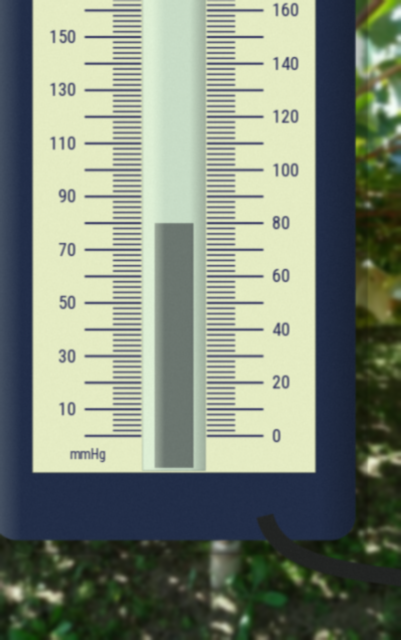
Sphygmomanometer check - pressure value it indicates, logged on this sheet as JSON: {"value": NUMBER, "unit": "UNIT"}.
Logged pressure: {"value": 80, "unit": "mmHg"}
